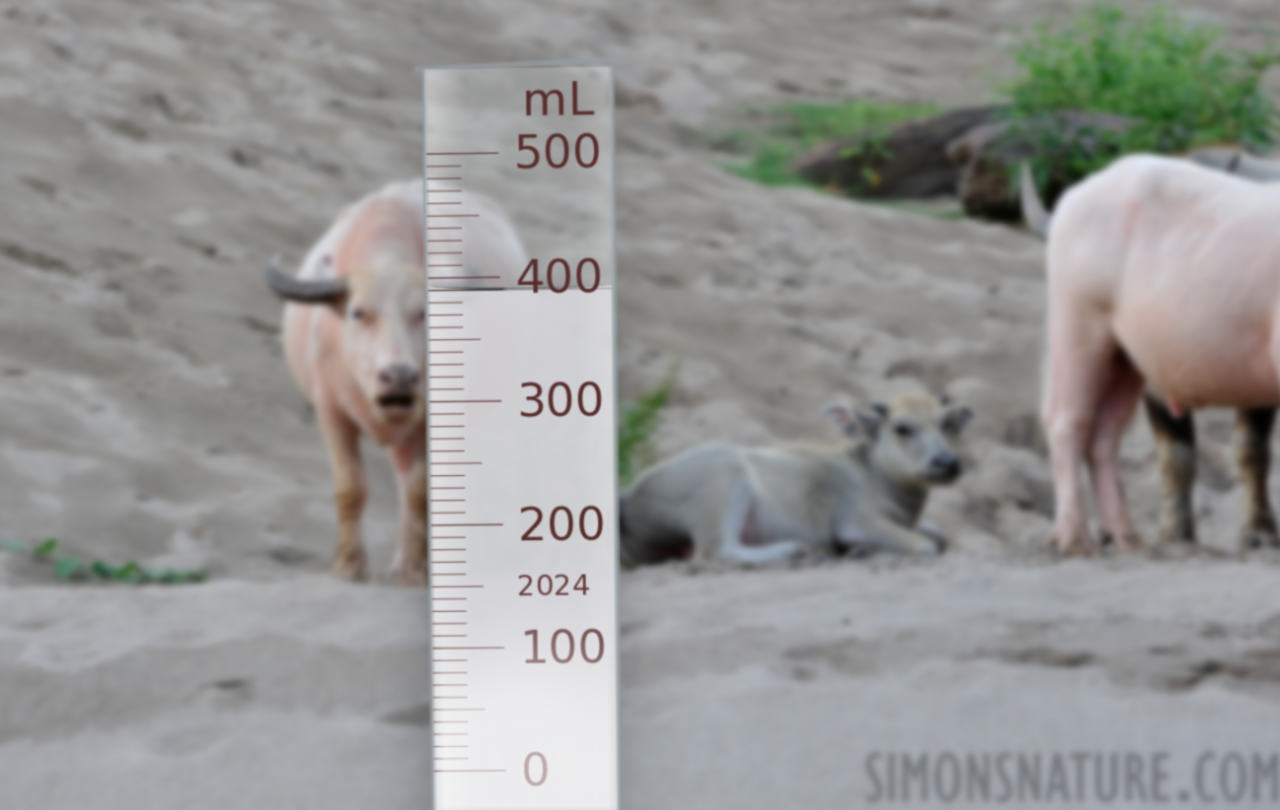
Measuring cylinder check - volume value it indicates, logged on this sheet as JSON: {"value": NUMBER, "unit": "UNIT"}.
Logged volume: {"value": 390, "unit": "mL"}
